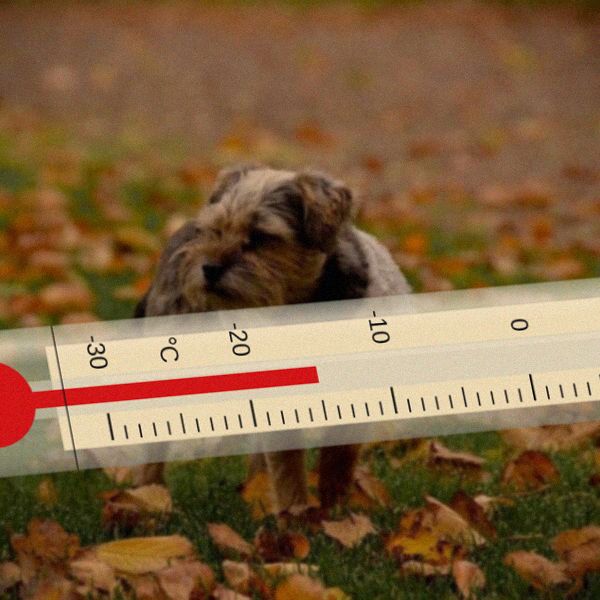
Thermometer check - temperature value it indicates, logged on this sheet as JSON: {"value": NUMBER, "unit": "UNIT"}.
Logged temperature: {"value": -15, "unit": "°C"}
